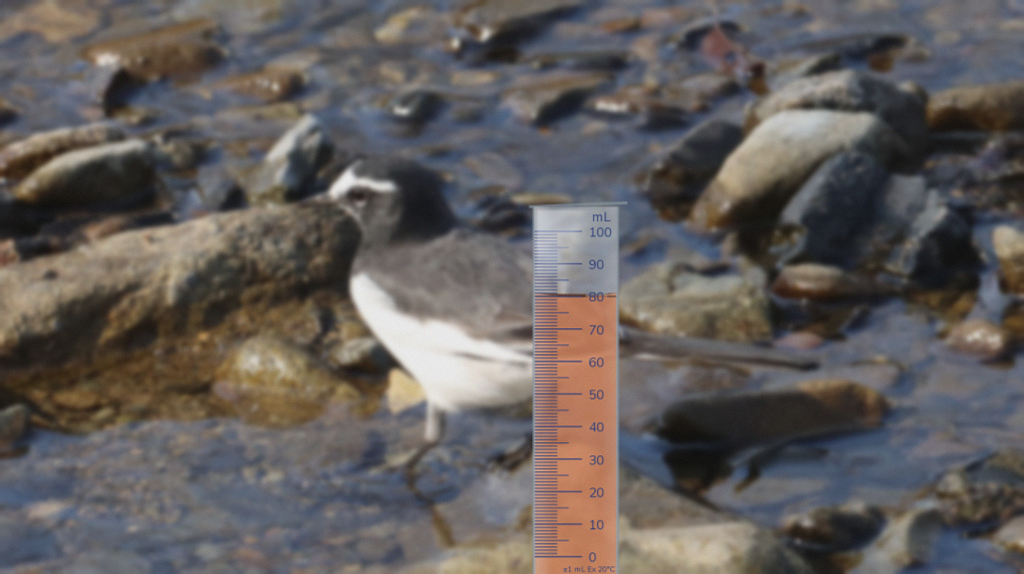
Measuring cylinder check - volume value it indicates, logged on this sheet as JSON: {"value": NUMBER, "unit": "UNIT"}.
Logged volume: {"value": 80, "unit": "mL"}
